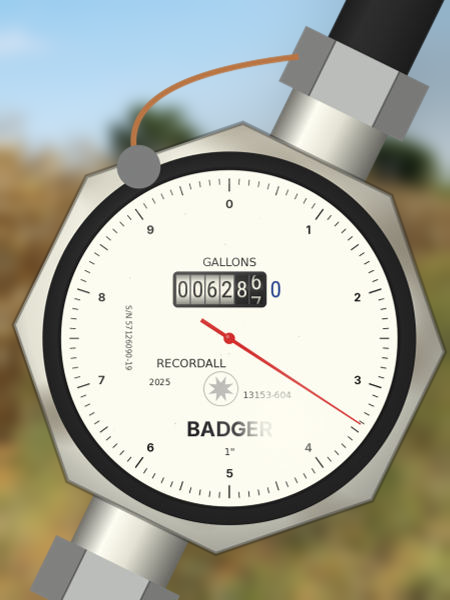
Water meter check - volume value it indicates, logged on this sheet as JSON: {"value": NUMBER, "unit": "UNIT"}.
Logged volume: {"value": 62863.4, "unit": "gal"}
